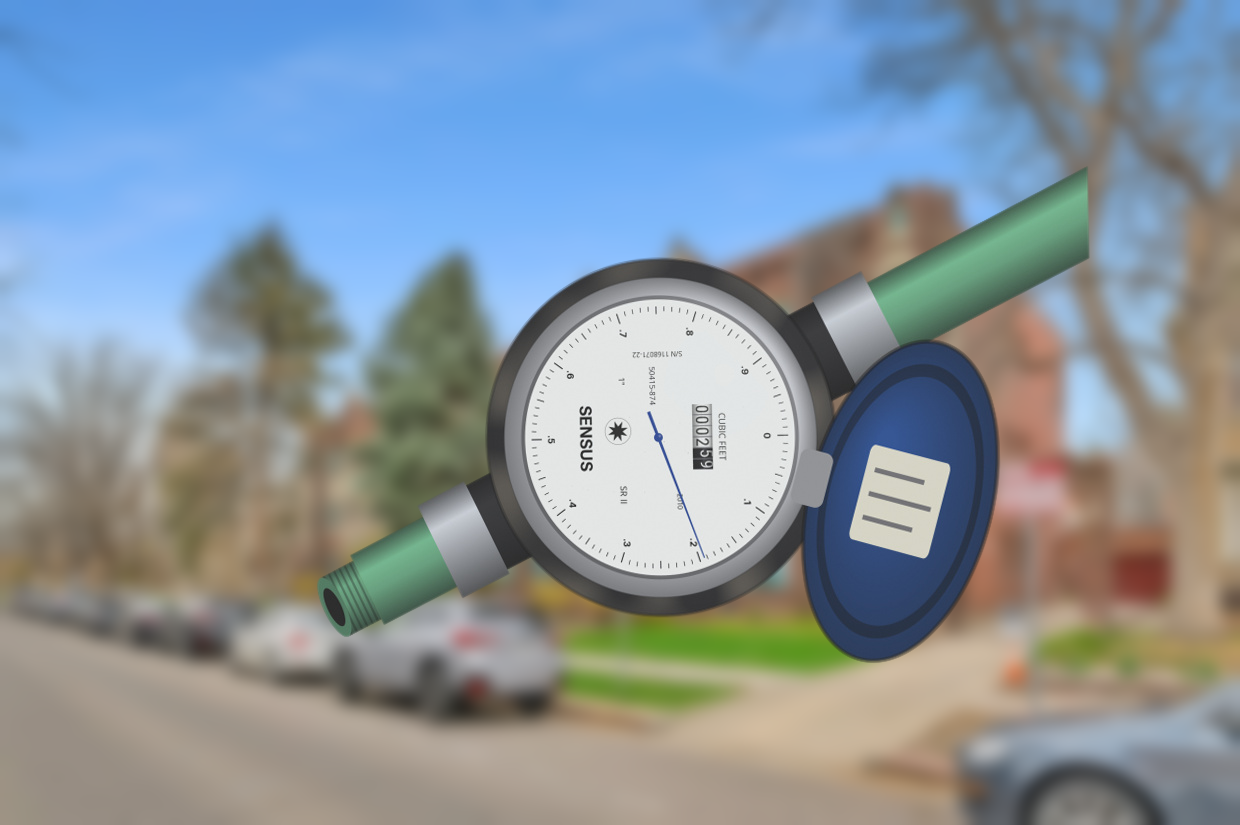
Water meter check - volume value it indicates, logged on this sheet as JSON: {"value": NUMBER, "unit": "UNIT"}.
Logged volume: {"value": 259.19, "unit": "ft³"}
